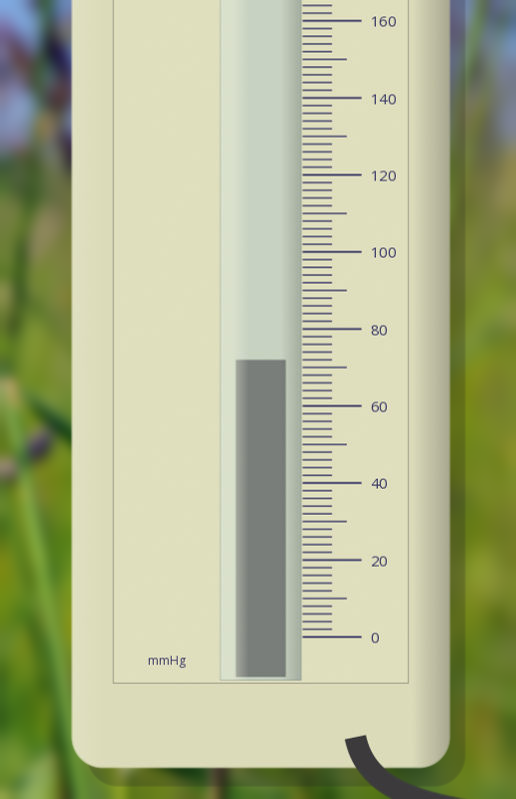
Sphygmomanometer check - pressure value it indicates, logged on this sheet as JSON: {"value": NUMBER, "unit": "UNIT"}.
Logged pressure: {"value": 72, "unit": "mmHg"}
